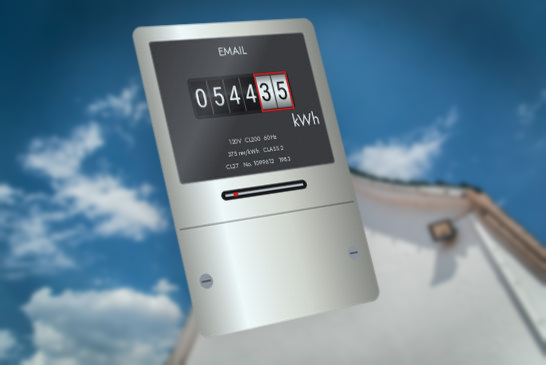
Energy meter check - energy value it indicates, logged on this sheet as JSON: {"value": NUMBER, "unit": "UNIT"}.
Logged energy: {"value": 544.35, "unit": "kWh"}
